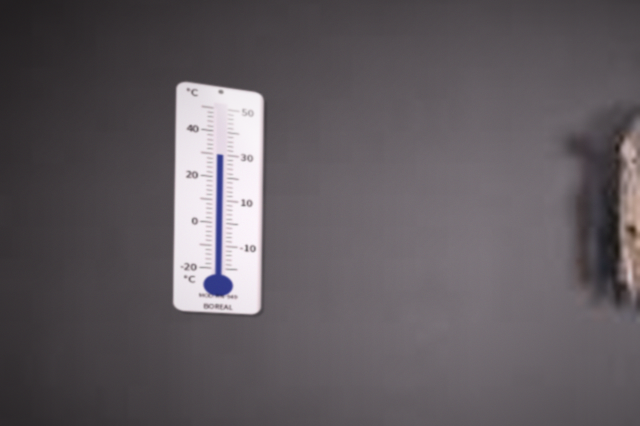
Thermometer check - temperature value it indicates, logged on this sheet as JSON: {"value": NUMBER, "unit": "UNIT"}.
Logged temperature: {"value": 30, "unit": "°C"}
